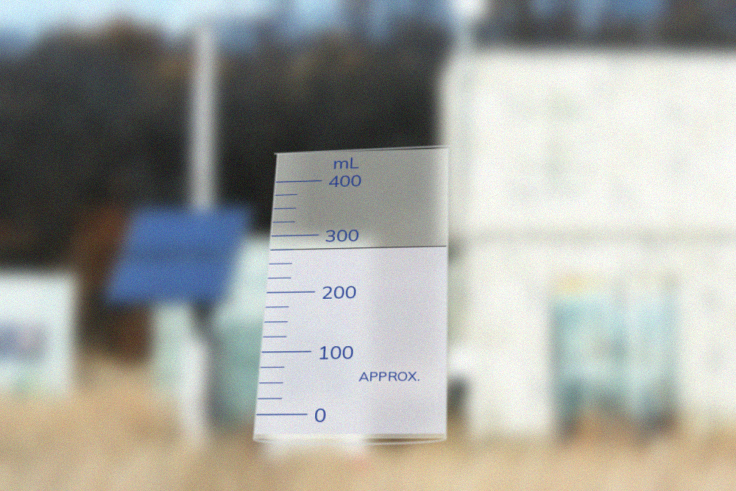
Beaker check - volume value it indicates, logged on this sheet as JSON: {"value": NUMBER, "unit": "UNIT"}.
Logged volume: {"value": 275, "unit": "mL"}
